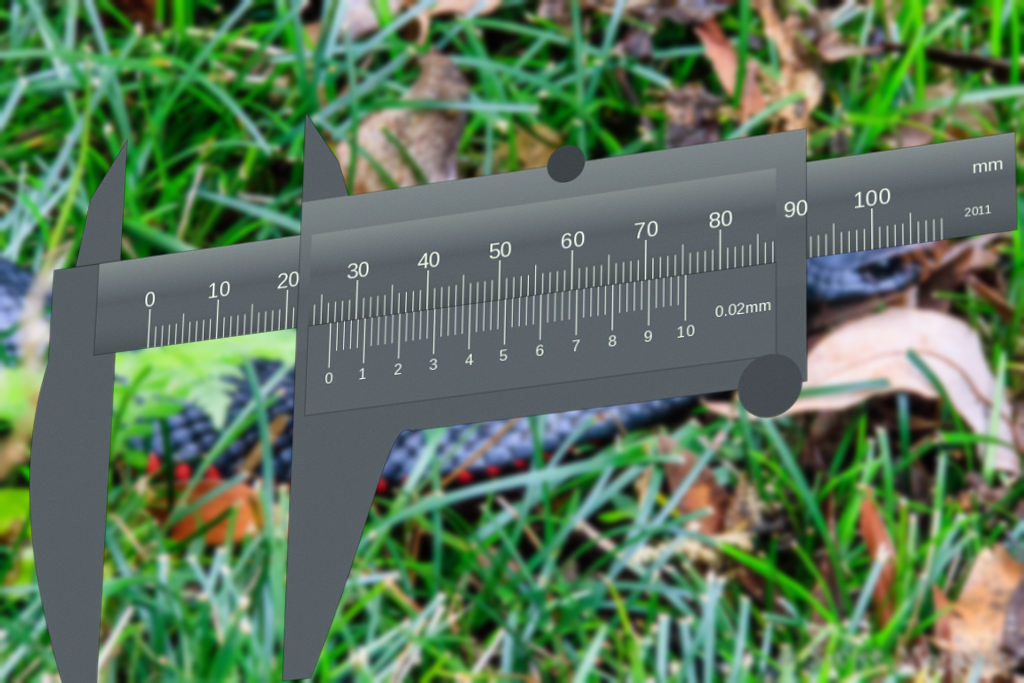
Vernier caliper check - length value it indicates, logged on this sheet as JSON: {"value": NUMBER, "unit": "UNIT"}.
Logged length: {"value": 26.4, "unit": "mm"}
